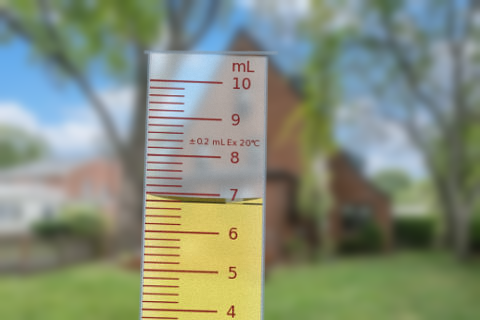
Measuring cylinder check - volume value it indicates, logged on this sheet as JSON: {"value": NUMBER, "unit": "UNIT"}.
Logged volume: {"value": 6.8, "unit": "mL"}
